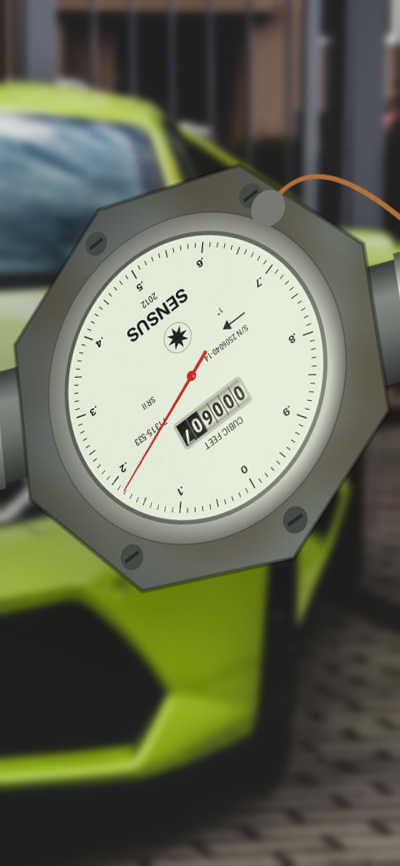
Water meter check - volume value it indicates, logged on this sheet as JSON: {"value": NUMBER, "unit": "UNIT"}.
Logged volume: {"value": 607.18, "unit": "ft³"}
